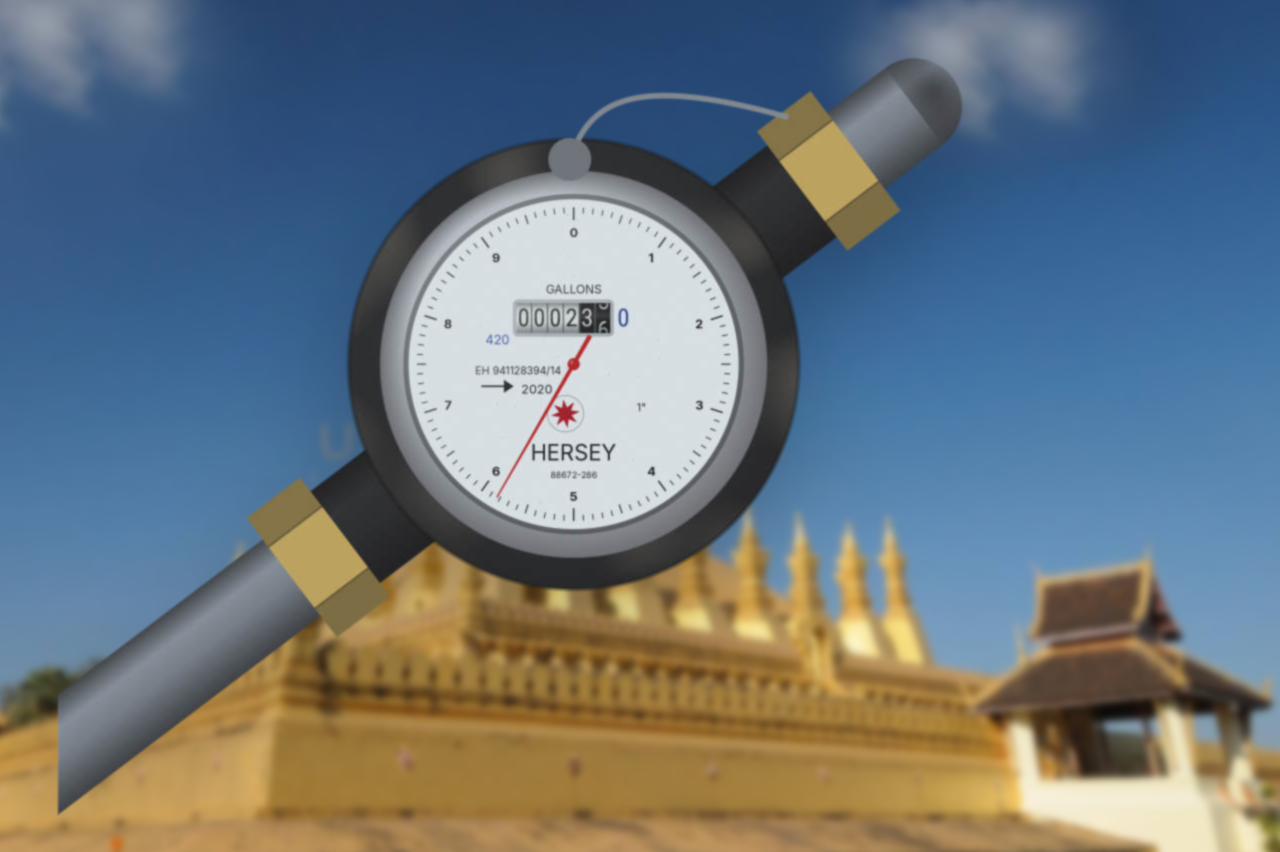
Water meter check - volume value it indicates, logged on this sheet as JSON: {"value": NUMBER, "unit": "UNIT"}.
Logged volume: {"value": 2355.8, "unit": "gal"}
